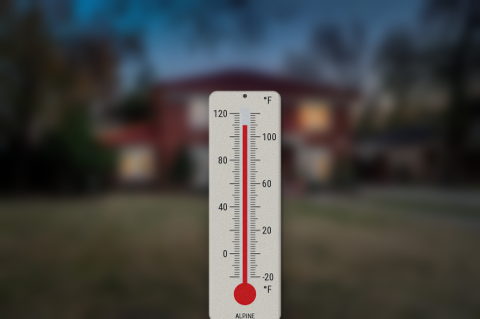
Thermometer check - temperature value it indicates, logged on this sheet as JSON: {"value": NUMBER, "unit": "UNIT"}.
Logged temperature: {"value": 110, "unit": "°F"}
